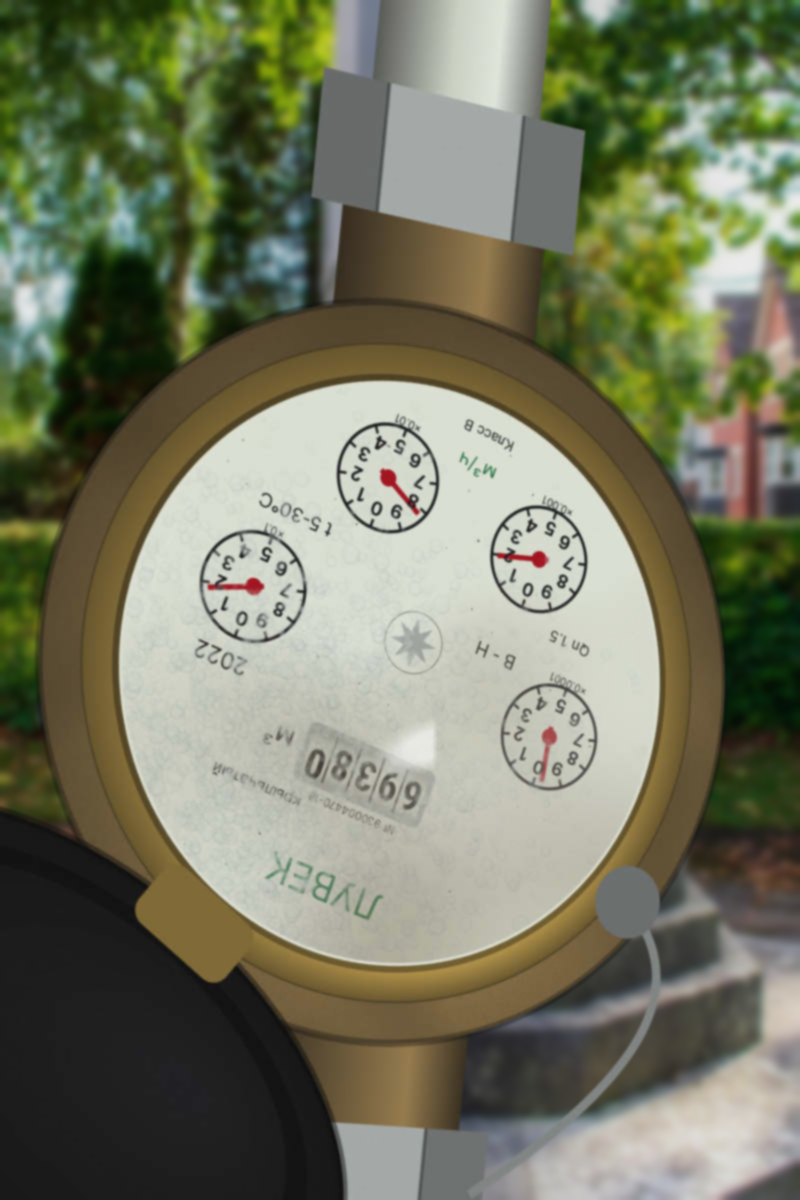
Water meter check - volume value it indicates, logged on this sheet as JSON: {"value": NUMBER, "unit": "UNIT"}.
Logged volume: {"value": 69380.1819, "unit": "m³"}
